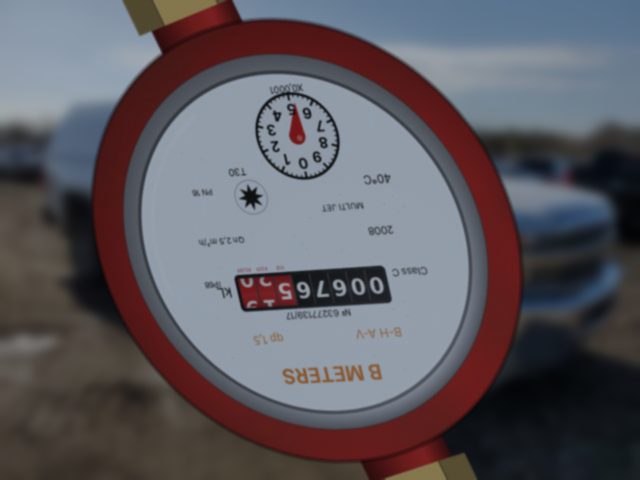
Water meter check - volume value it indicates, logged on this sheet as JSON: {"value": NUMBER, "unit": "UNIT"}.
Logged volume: {"value": 676.5195, "unit": "kL"}
